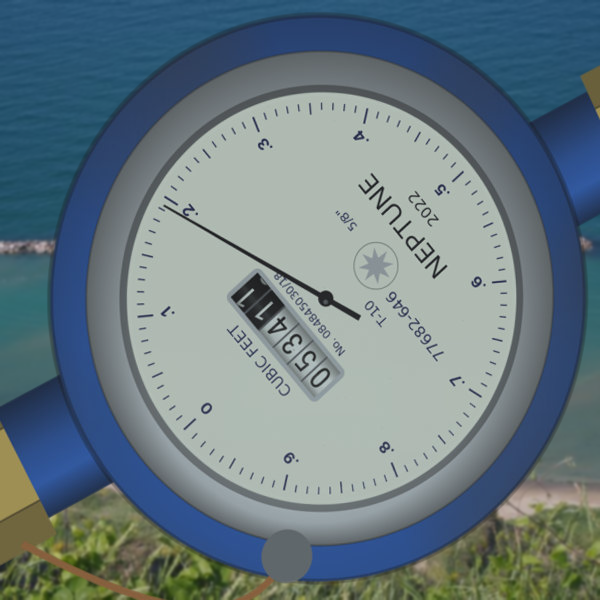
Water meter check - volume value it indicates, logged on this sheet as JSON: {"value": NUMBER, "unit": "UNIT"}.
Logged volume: {"value": 53411.19, "unit": "ft³"}
